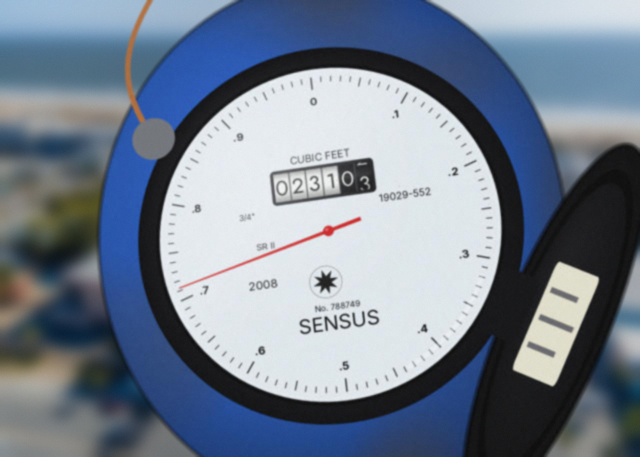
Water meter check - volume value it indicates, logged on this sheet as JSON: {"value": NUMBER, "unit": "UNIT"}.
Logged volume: {"value": 23102.71, "unit": "ft³"}
